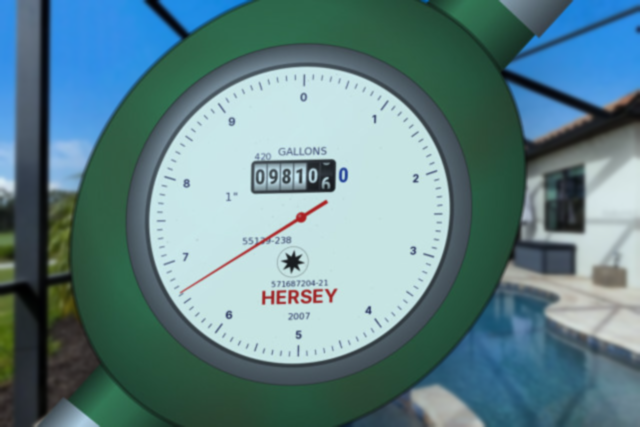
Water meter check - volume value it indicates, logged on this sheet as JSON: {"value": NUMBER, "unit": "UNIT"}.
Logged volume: {"value": 981056.6, "unit": "gal"}
